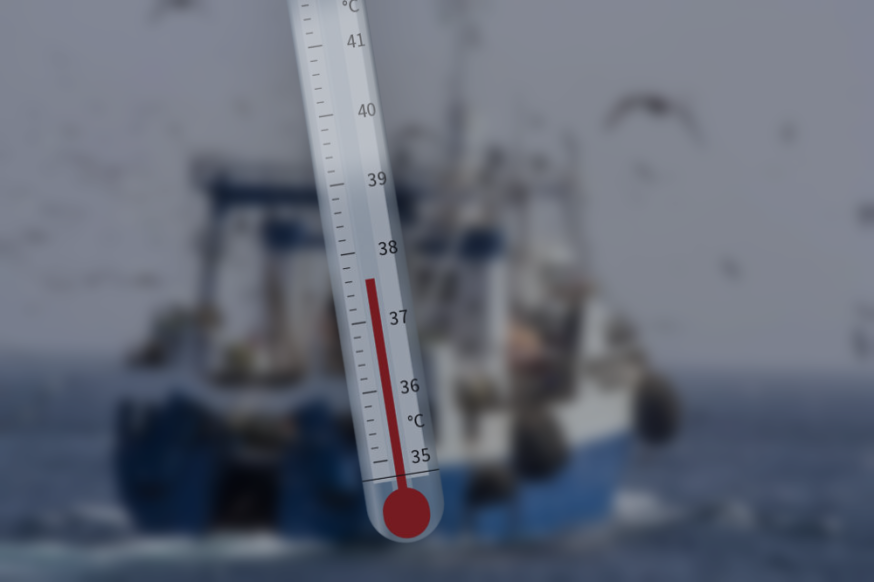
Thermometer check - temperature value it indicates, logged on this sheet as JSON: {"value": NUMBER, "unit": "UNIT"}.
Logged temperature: {"value": 37.6, "unit": "°C"}
